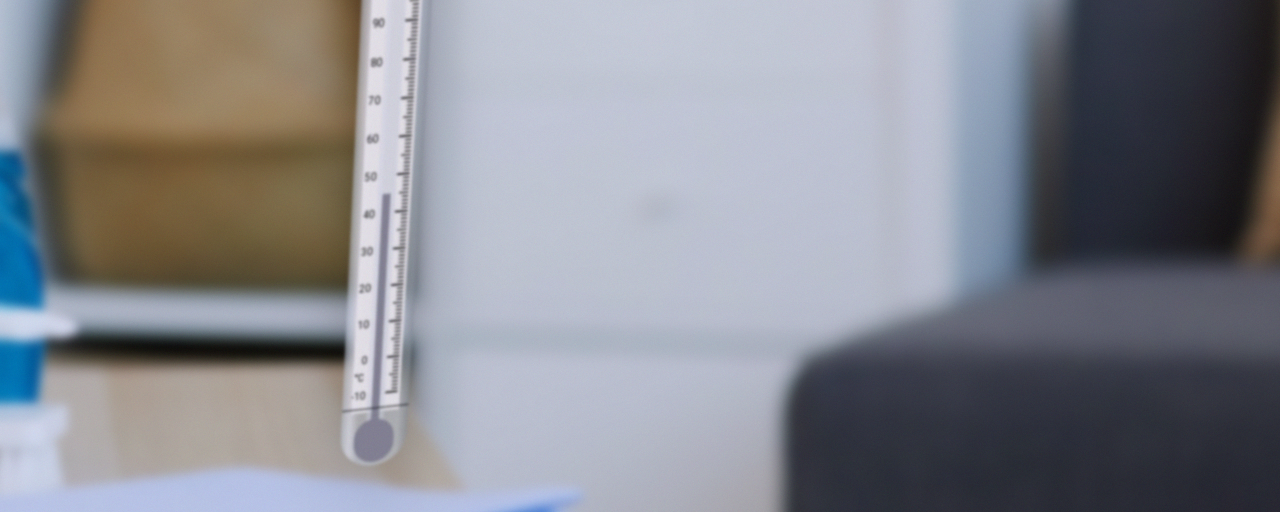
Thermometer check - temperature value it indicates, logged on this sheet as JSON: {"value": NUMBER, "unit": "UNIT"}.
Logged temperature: {"value": 45, "unit": "°C"}
